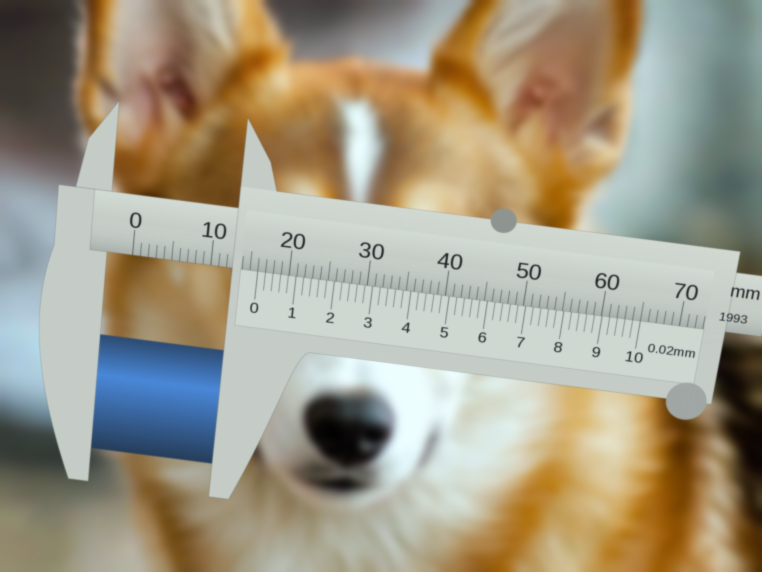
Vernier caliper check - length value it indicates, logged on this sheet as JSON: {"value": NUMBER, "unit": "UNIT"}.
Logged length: {"value": 16.0, "unit": "mm"}
